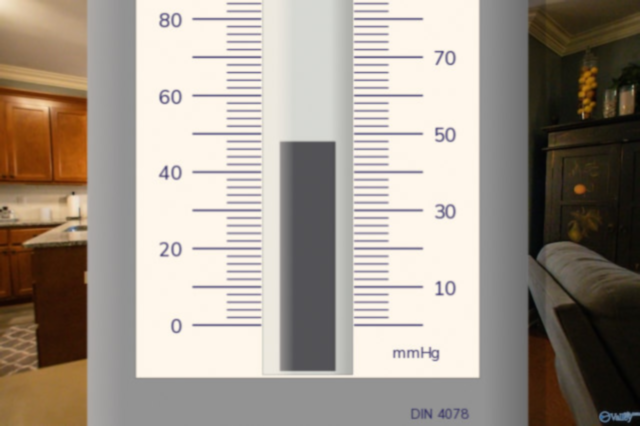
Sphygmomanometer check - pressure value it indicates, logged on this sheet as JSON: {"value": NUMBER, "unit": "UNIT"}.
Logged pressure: {"value": 48, "unit": "mmHg"}
